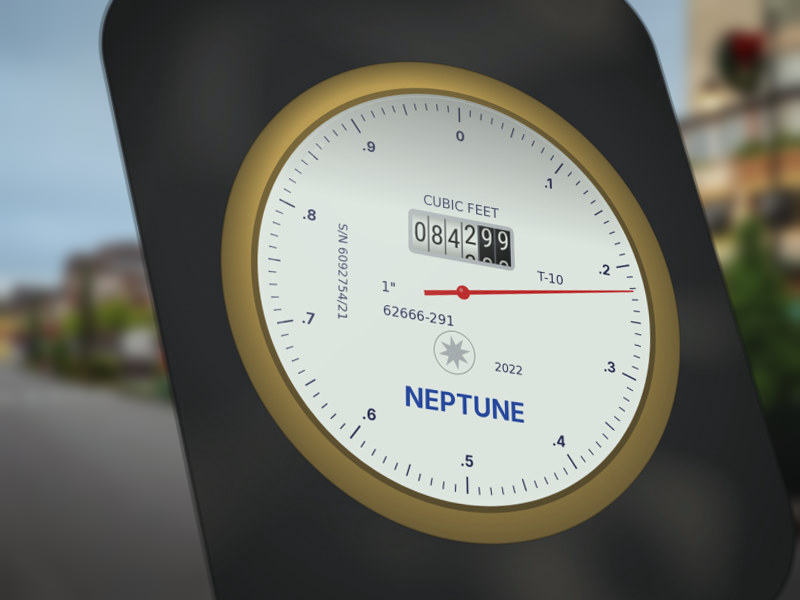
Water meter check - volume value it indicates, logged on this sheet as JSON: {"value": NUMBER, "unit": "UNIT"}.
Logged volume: {"value": 84299.22, "unit": "ft³"}
